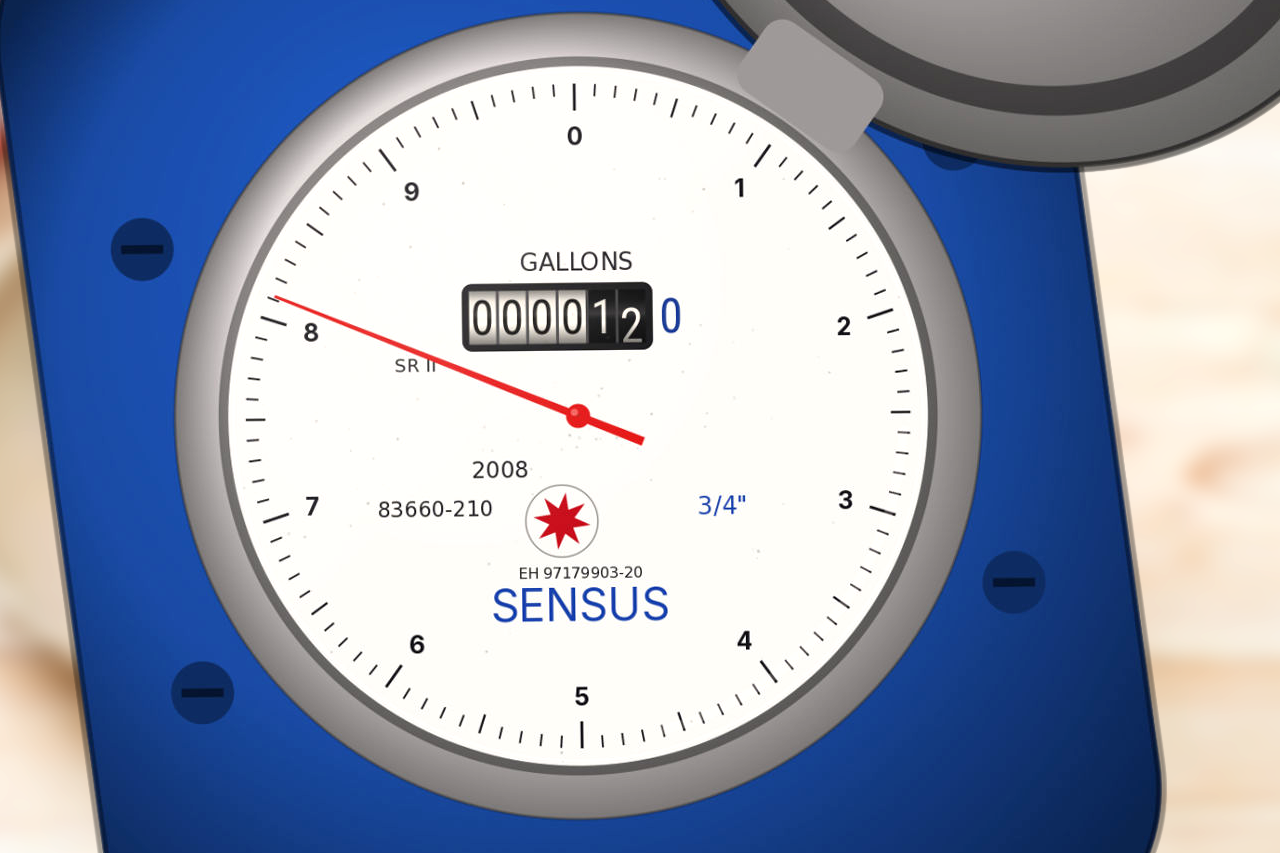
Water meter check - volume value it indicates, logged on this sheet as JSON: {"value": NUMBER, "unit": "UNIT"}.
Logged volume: {"value": 118.1, "unit": "gal"}
